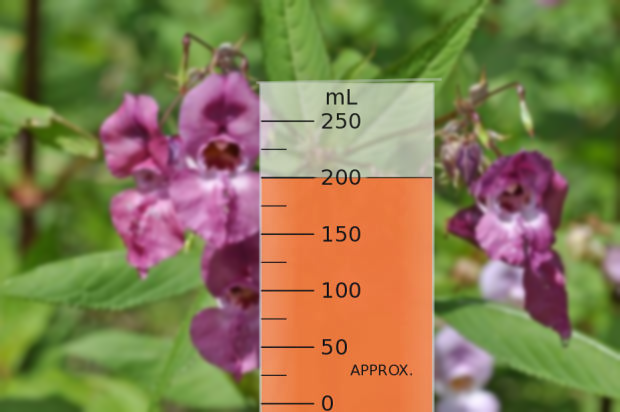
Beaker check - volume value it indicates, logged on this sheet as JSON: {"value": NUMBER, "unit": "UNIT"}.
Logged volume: {"value": 200, "unit": "mL"}
